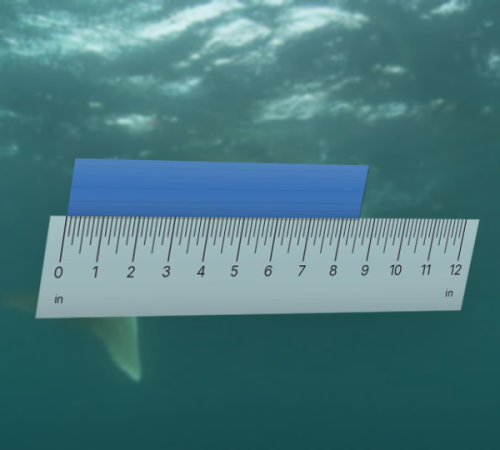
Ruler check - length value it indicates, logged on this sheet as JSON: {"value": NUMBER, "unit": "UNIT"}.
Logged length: {"value": 8.5, "unit": "in"}
